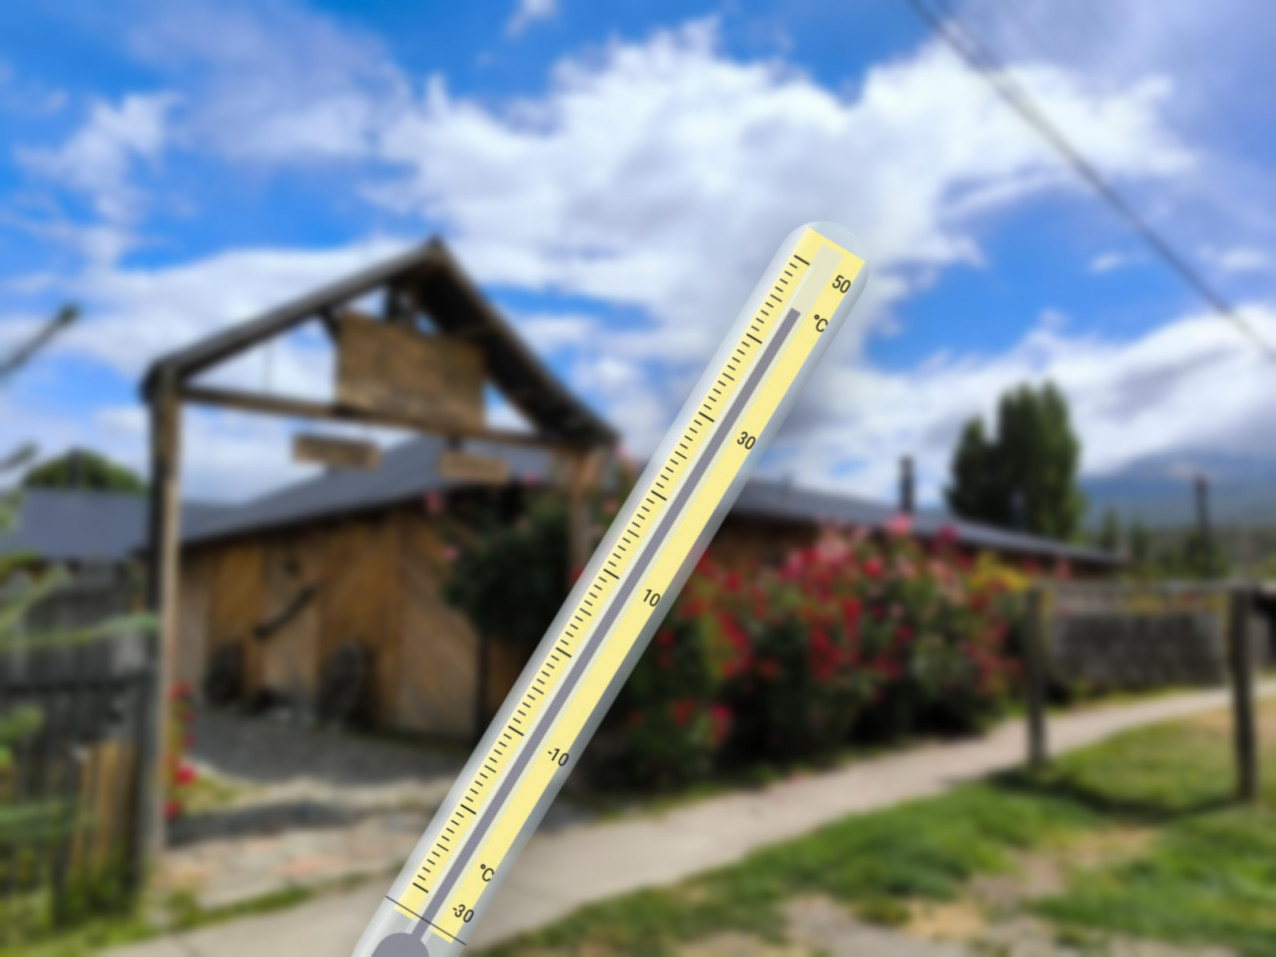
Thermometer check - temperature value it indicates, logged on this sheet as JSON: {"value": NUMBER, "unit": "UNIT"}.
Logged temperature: {"value": 45, "unit": "°C"}
